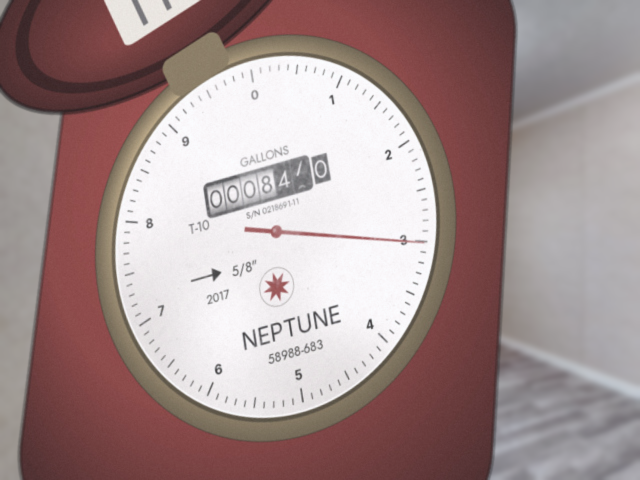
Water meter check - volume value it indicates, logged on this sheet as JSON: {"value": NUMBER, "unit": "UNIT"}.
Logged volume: {"value": 8473.0, "unit": "gal"}
